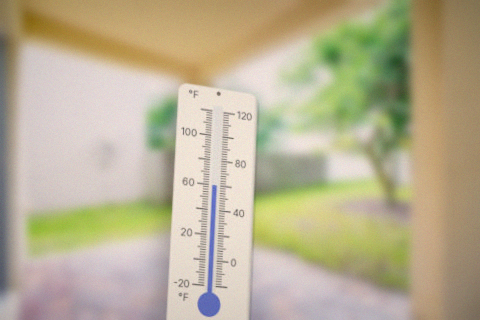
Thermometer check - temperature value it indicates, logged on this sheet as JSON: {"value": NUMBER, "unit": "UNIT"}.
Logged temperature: {"value": 60, "unit": "°F"}
